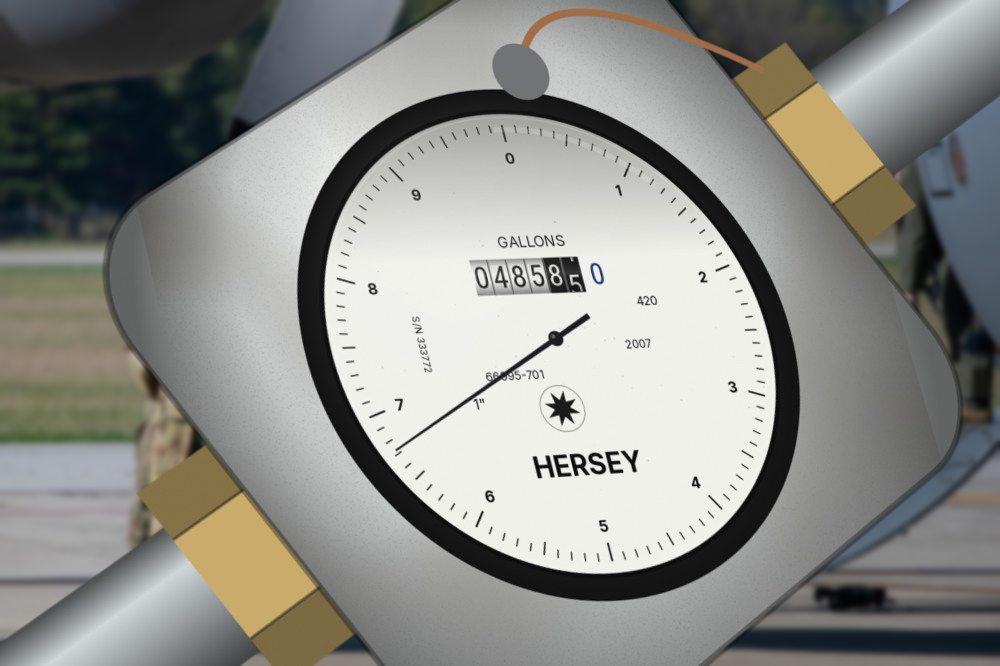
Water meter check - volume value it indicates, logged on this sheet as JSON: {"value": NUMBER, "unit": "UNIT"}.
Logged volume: {"value": 485846.7, "unit": "gal"}
